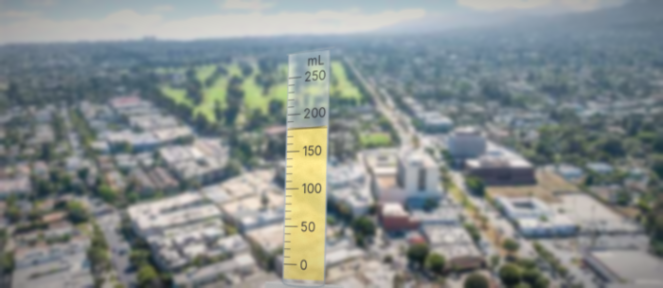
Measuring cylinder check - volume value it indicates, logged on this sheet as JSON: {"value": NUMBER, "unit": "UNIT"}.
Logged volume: {"value": 180, "unit": "mL"}
